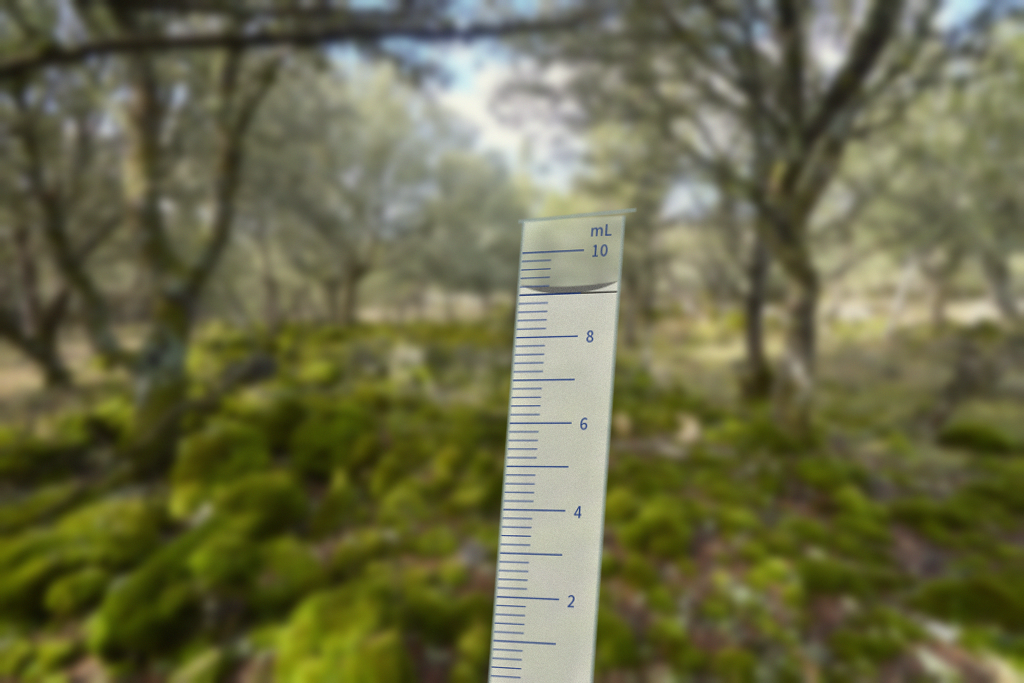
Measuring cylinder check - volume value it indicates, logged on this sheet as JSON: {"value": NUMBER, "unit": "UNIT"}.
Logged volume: {"value": 9, "unit": "mL"}
